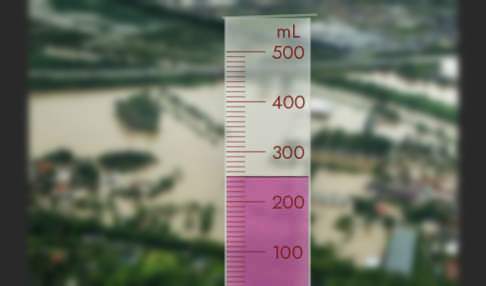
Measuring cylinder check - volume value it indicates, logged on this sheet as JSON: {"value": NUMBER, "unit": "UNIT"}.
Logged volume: {"value": 250, "unit": "mL"}
